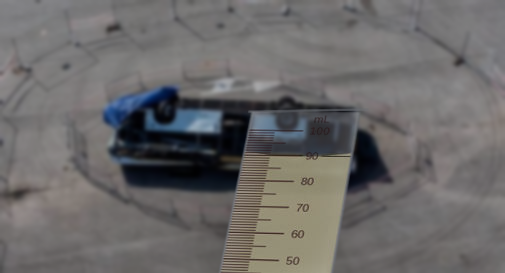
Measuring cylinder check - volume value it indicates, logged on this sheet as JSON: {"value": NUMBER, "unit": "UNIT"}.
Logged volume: {"value": 90, "unit": "mL"}
